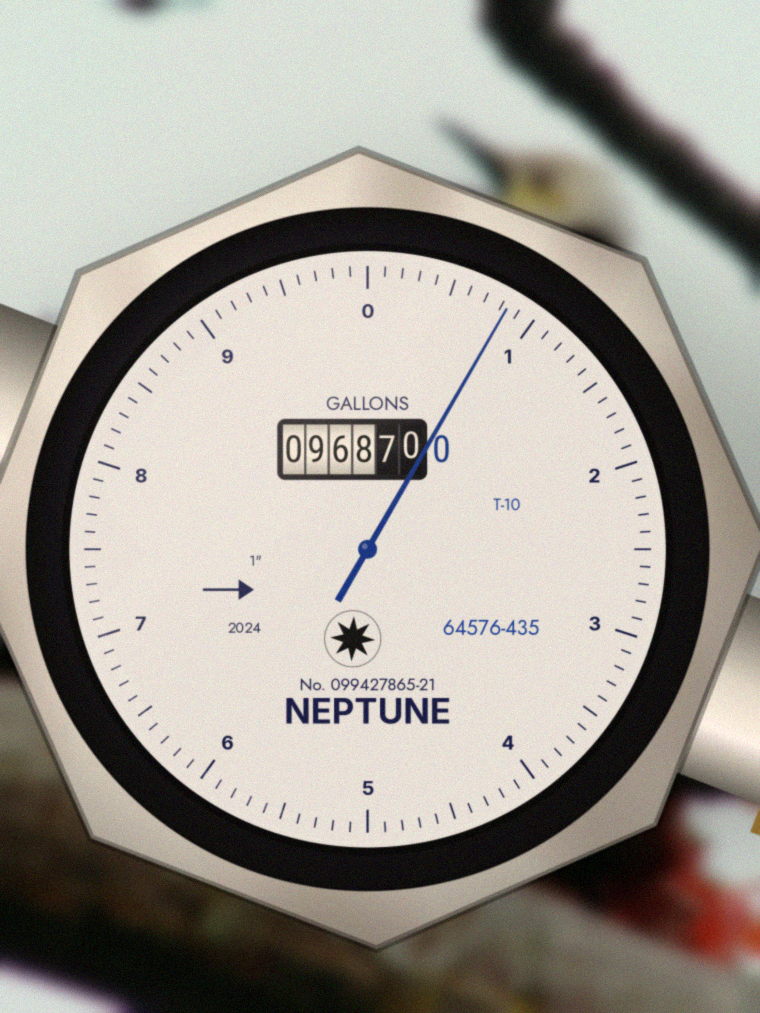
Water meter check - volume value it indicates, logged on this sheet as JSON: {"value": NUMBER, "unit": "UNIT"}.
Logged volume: {"value": 968700.8, "unit": "gal"}
